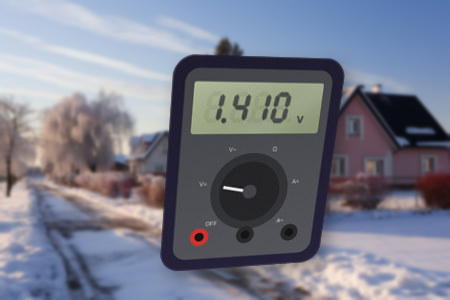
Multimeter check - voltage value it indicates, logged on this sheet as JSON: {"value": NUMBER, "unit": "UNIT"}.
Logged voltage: {"value": 1.410, "unit": "V"}
